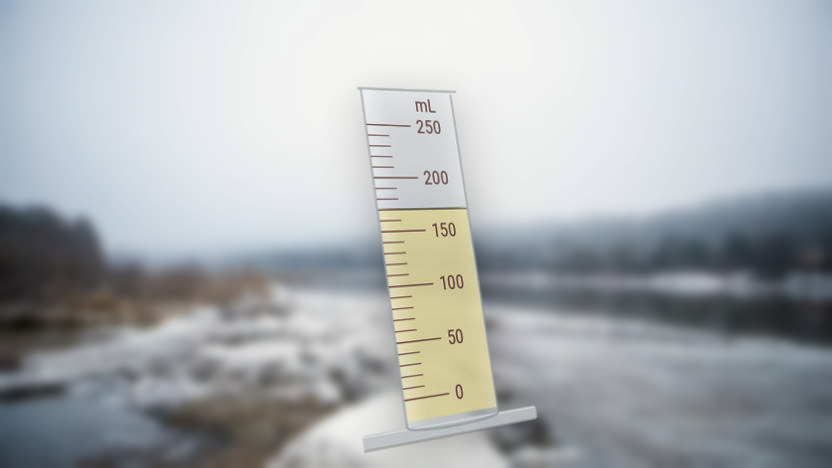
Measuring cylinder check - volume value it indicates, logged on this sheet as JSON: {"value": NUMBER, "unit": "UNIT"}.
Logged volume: {"value": 170, "unit": "mL"}
